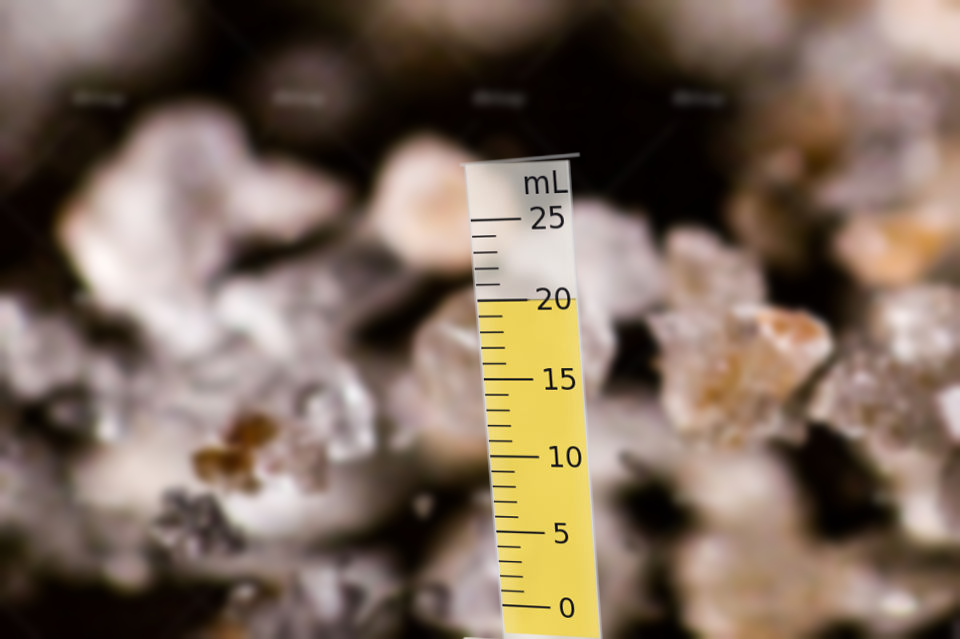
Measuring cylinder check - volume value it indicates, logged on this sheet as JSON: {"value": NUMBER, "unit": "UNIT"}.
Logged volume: {"value": 20, "unit": "mL"}
